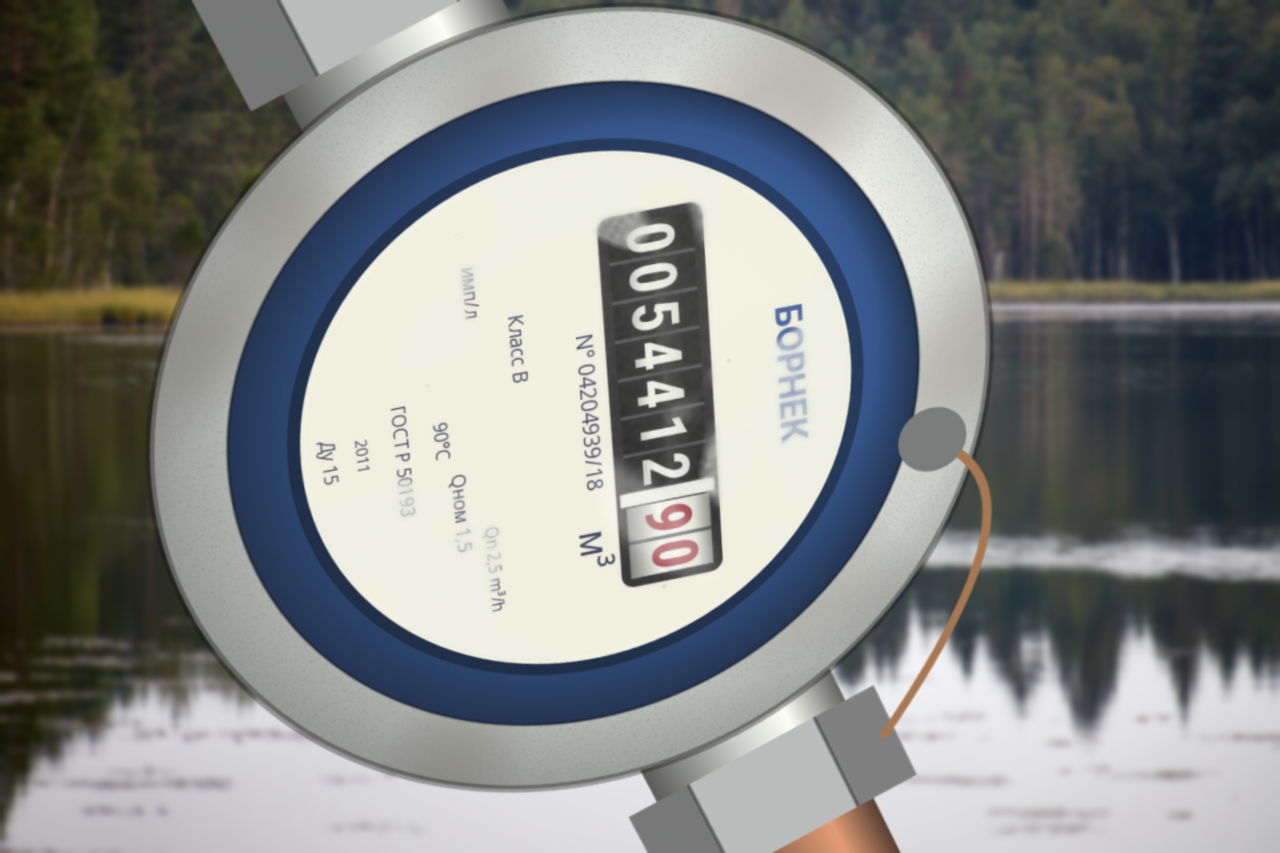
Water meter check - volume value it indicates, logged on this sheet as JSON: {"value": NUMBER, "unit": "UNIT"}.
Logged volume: {"value": 54412.90, "unit": "m³"}
